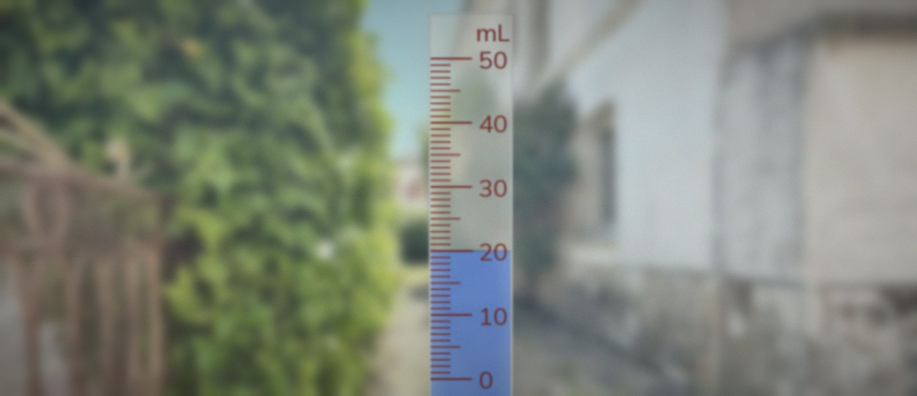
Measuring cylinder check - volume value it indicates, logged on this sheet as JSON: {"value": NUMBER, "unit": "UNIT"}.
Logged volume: {"value": 20, "unit": "mL"}
